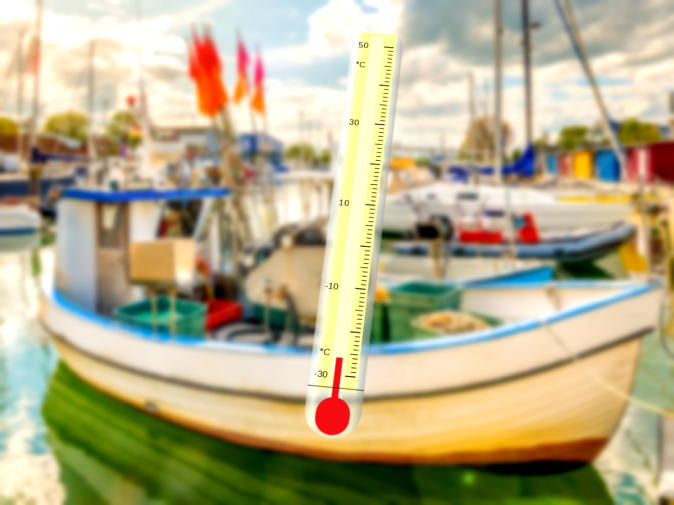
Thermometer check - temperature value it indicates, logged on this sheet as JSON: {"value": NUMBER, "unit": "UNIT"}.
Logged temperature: {"value": -26, "unit": "°C"}
